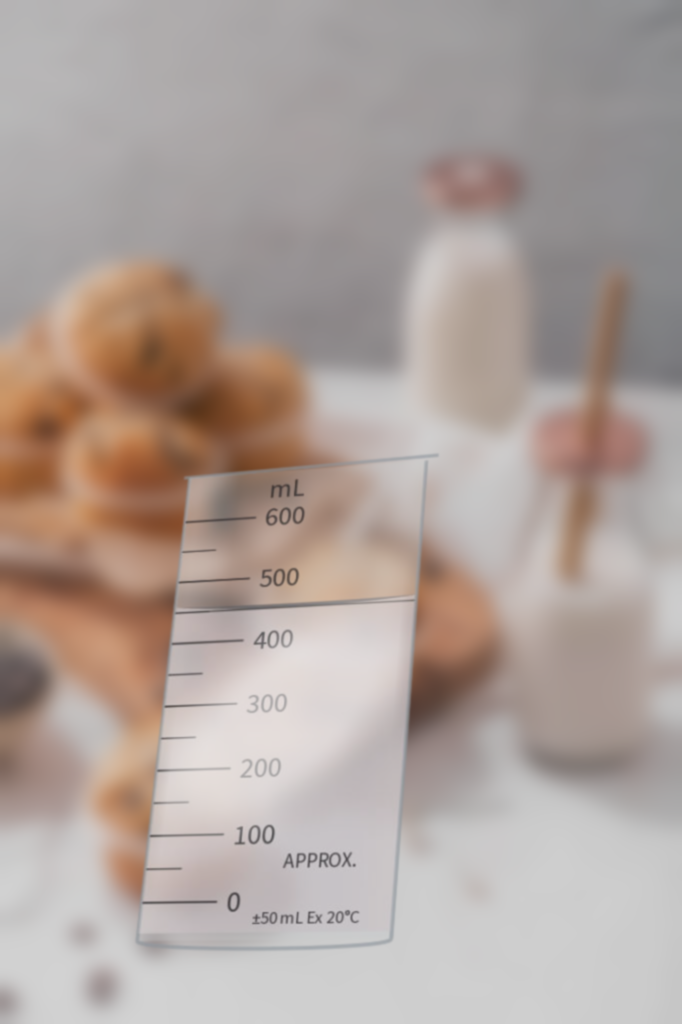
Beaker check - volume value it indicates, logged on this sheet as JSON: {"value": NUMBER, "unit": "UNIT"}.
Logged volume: {"value": 450, "unit": "mL"}
